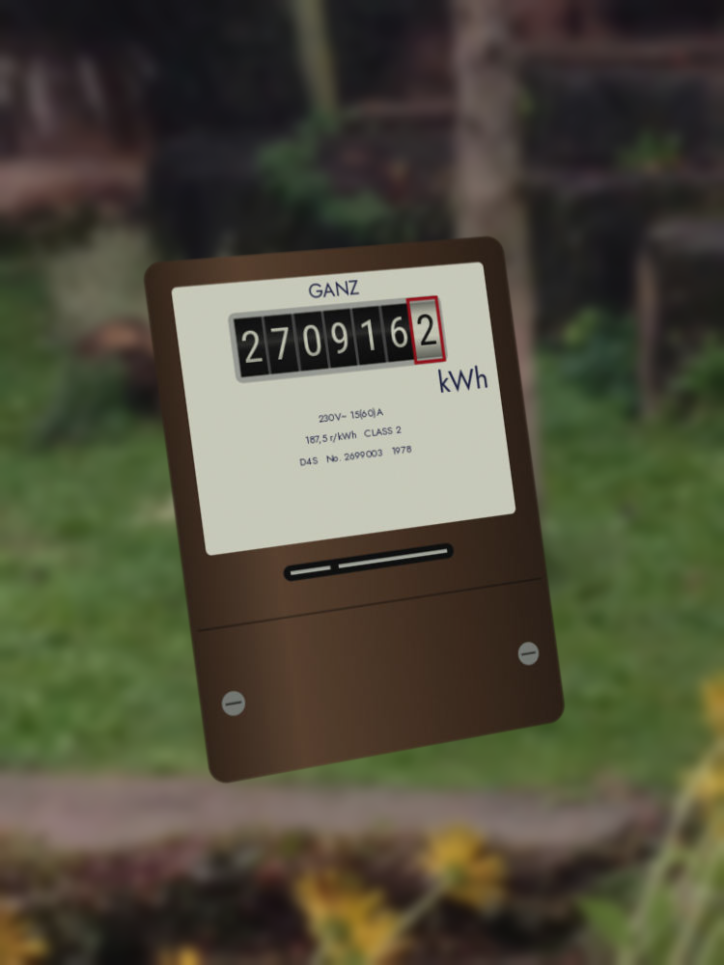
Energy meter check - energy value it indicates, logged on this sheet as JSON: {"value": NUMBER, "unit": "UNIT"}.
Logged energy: {"value": 270916.2, "unit": "kWh"}
